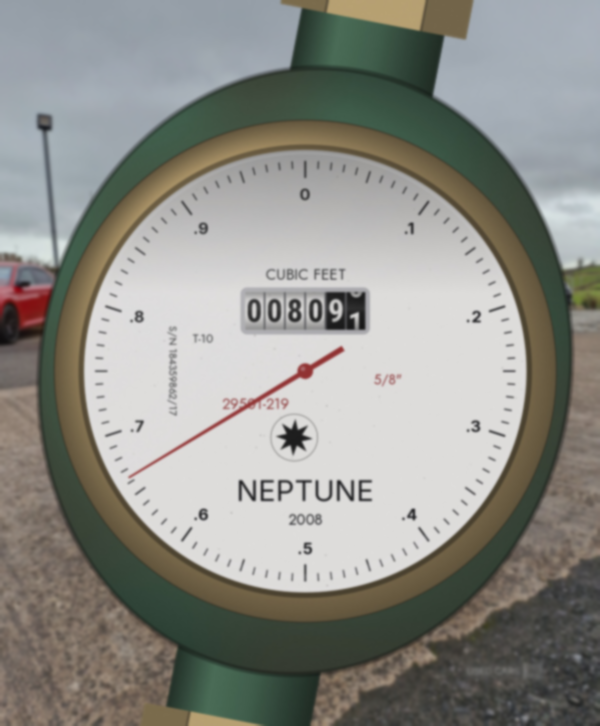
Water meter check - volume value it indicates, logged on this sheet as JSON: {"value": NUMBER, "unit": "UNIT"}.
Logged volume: {"value": 8090.66, "unit": "ft³"}
